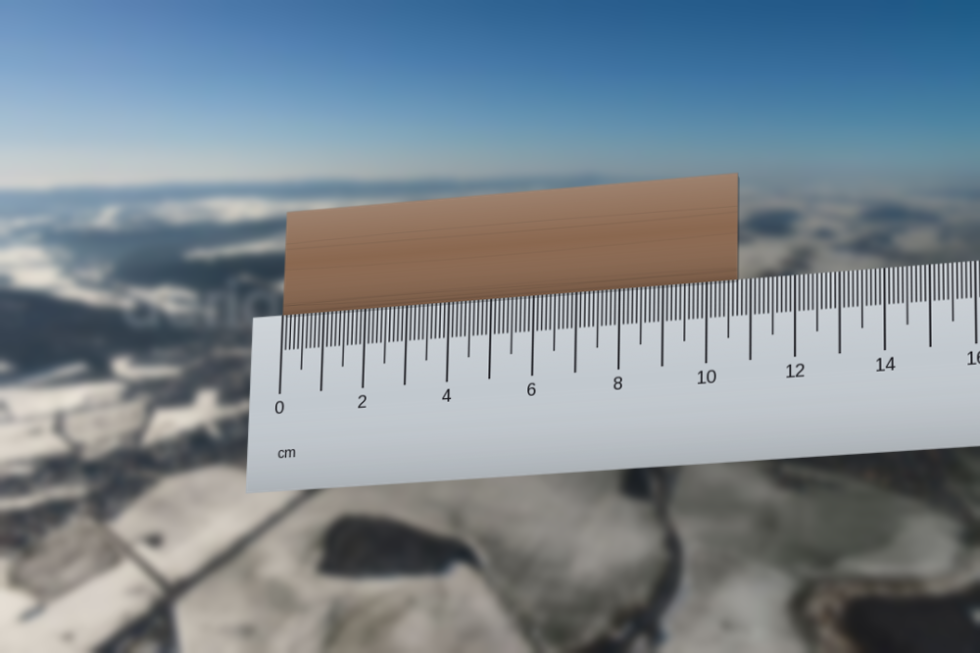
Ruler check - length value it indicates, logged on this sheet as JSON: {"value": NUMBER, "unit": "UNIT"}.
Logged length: {"value": 10.7, "unit": "cm"}
